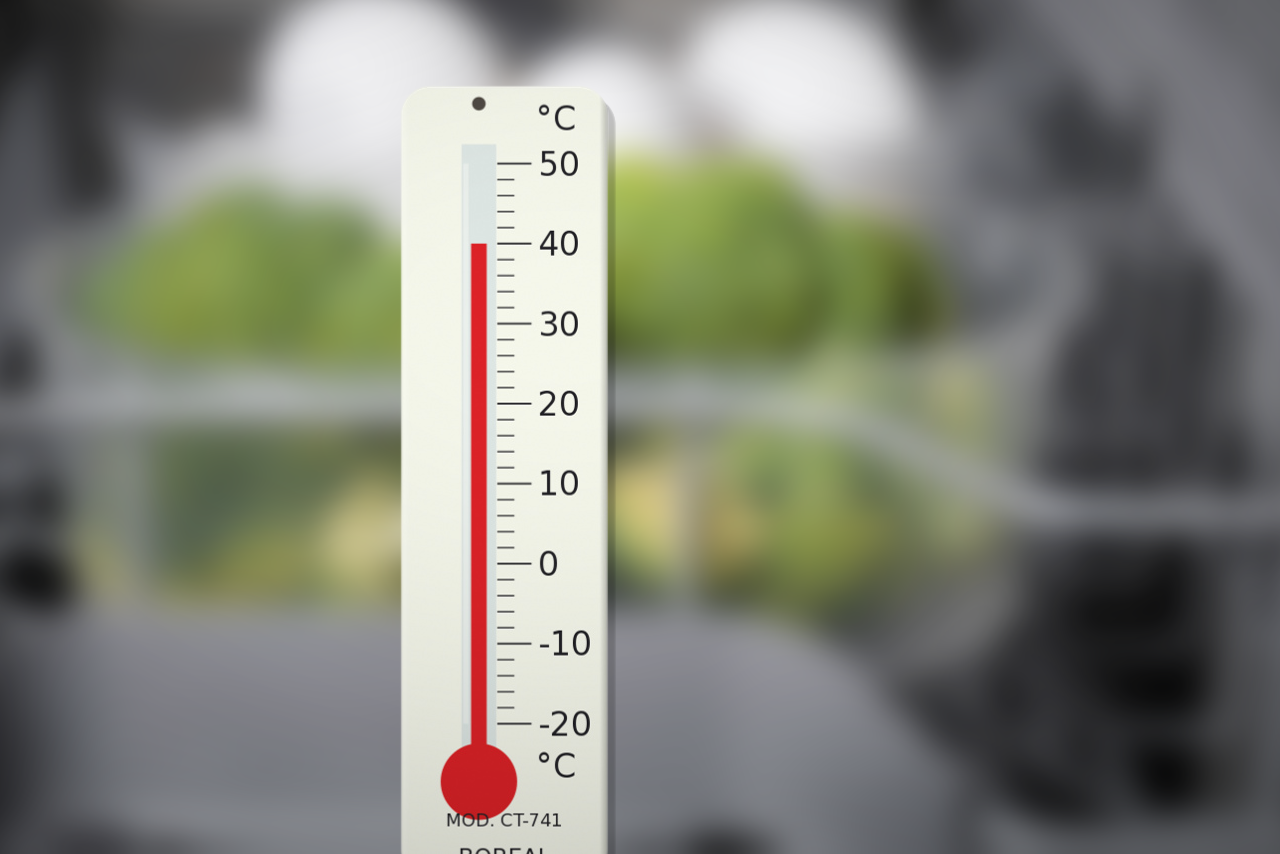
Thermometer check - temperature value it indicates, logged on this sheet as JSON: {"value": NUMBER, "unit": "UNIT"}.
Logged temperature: {"value": 40, "unit": "°C"}
